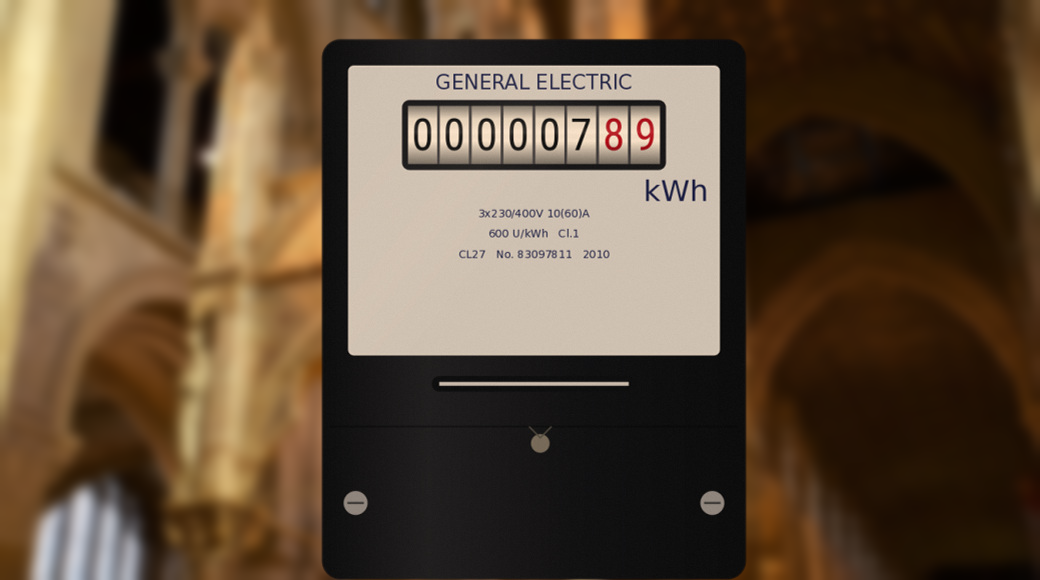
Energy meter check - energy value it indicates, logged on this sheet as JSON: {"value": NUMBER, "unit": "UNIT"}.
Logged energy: {"value": 7.89, "unit": "kWh"}
